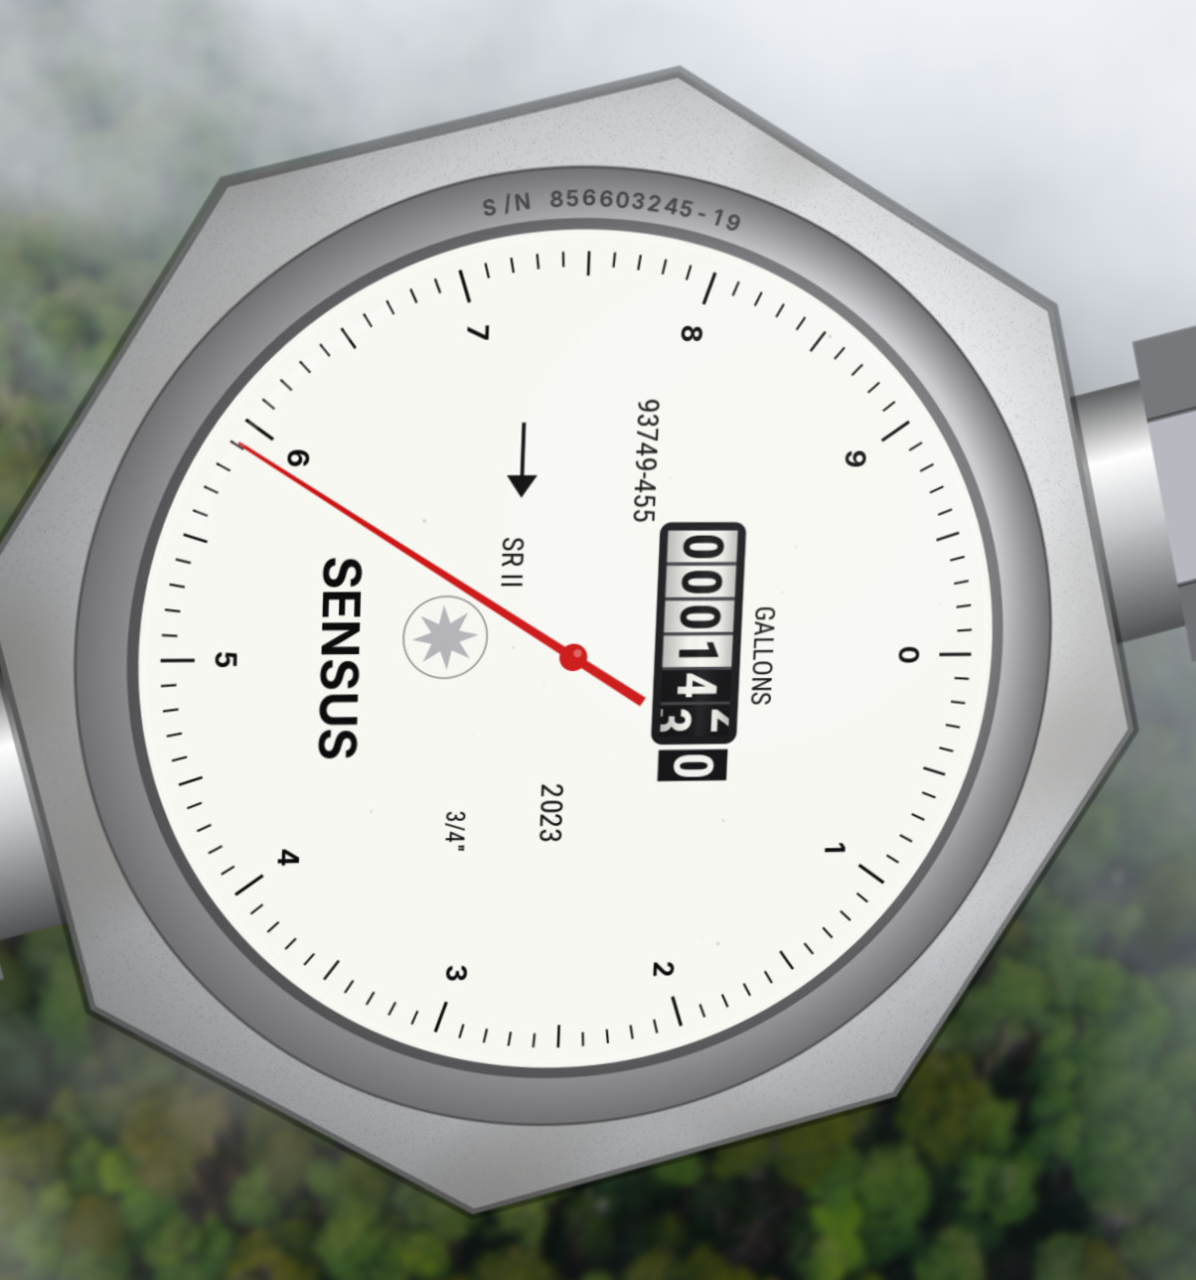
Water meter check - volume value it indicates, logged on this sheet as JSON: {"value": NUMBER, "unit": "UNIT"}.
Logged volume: {"value": 1425.9, "unit": "gal"}
